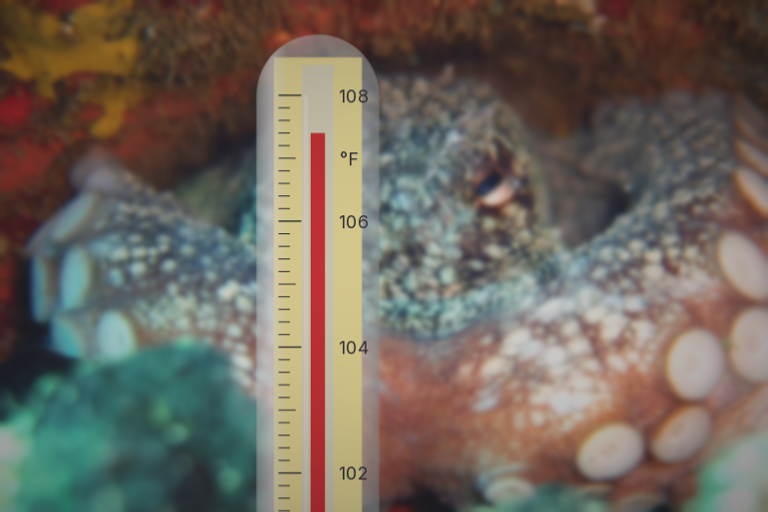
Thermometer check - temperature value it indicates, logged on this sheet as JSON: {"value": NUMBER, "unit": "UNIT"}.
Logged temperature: {"value": 107.4, "unit": "°F"}
